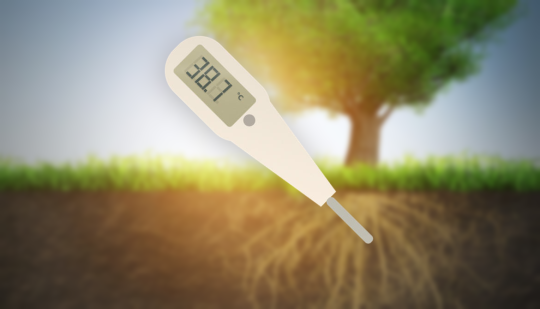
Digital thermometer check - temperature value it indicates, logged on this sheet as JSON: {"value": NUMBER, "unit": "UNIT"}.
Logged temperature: {"value": 38.7, "unit": "°C"}
